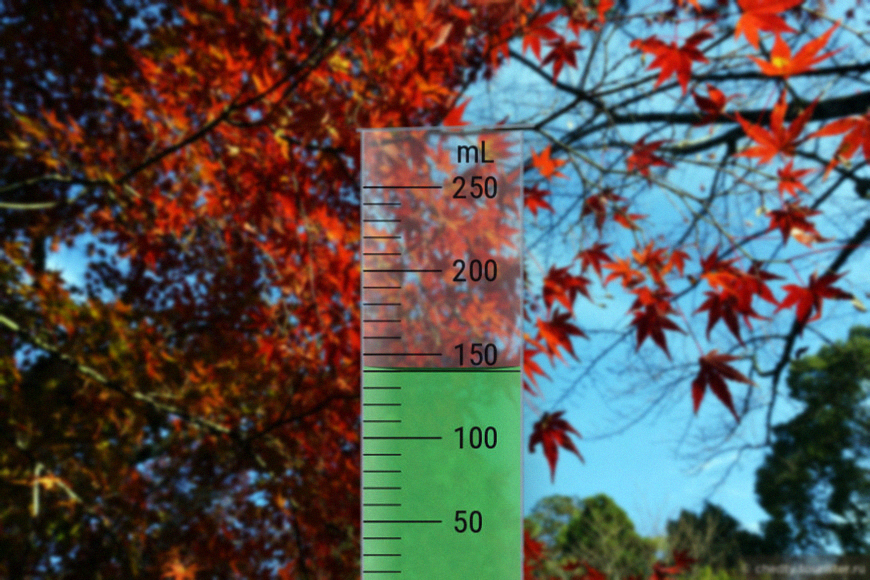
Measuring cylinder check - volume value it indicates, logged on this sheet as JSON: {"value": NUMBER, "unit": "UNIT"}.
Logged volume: {"value": 140, "unit": "mL"}
